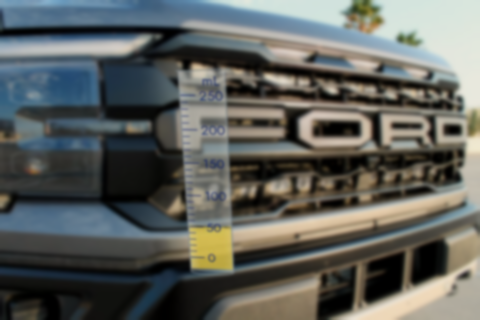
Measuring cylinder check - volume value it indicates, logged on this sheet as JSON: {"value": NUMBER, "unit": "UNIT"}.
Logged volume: {"value": 50, "unit": "mL"}
